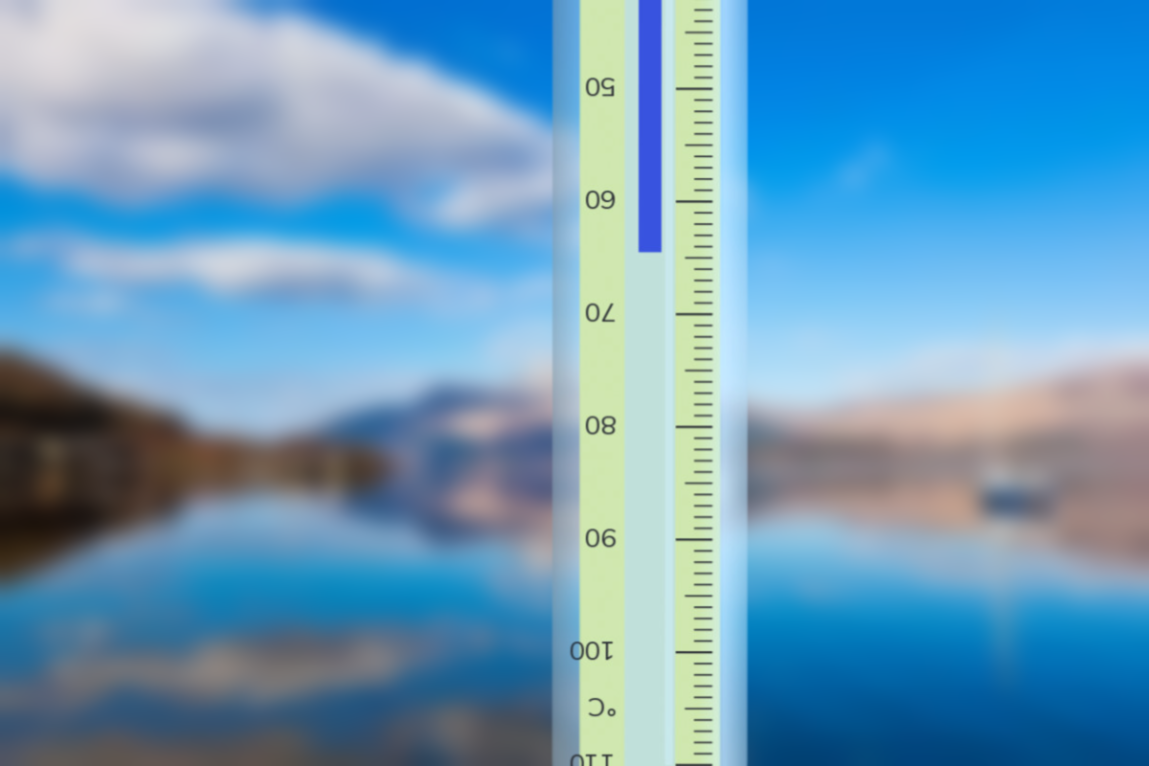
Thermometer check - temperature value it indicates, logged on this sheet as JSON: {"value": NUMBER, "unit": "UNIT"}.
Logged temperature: {"value": 64.5, "unit": "°C"}
